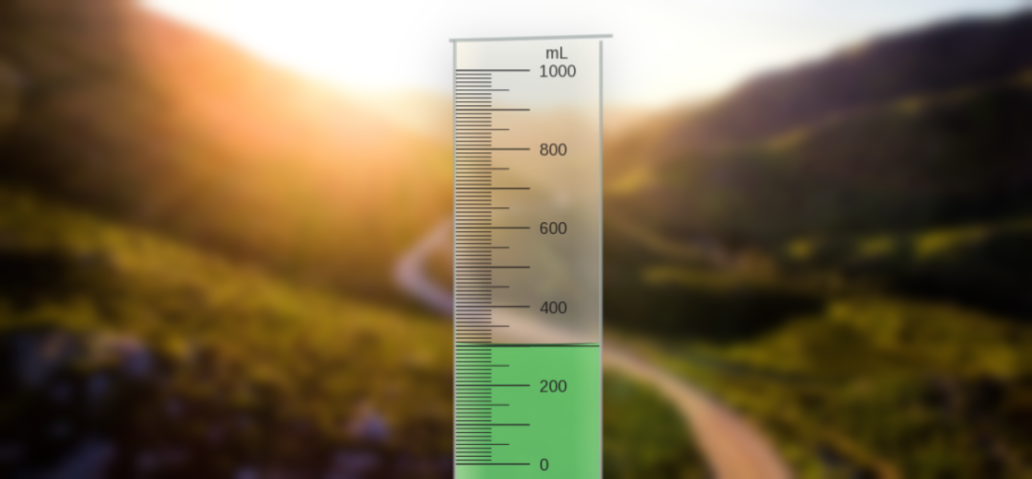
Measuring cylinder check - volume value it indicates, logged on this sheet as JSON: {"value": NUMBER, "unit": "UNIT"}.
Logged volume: {"value": 300, "unit": "mL"}
